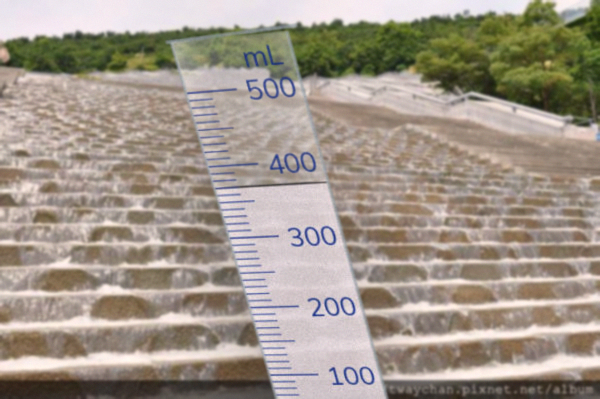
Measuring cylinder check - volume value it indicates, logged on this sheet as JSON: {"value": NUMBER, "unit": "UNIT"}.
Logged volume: {"value": 370, "unit": "mL"}
